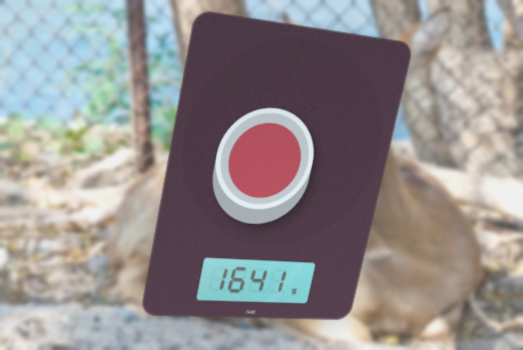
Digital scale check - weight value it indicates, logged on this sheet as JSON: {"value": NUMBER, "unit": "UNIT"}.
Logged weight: {"value": 1641, "unit": "g"}
